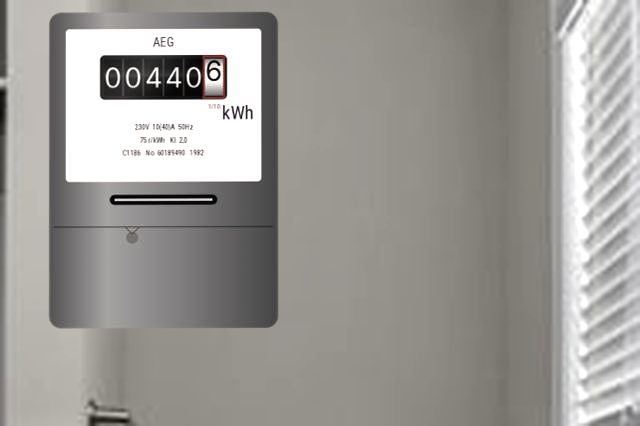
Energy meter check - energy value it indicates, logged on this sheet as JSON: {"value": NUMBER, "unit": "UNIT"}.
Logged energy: {"value": 440.6, "unit": "kWh"}
